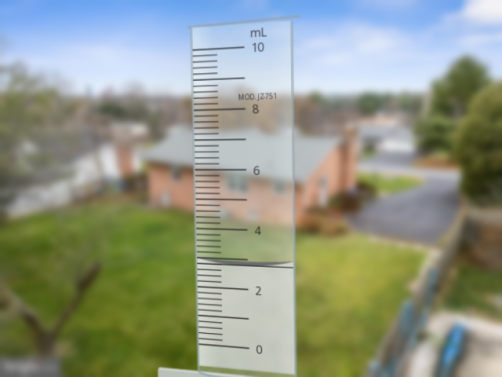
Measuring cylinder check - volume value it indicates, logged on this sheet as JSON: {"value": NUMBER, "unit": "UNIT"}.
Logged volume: {"value": 2.8, "unit": "mL"}
